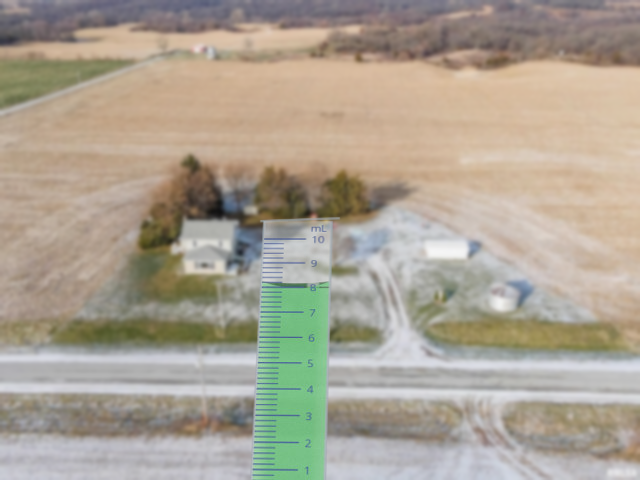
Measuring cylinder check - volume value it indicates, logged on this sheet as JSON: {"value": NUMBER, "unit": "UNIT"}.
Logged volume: {"value": 8, "unit": "mL"}
